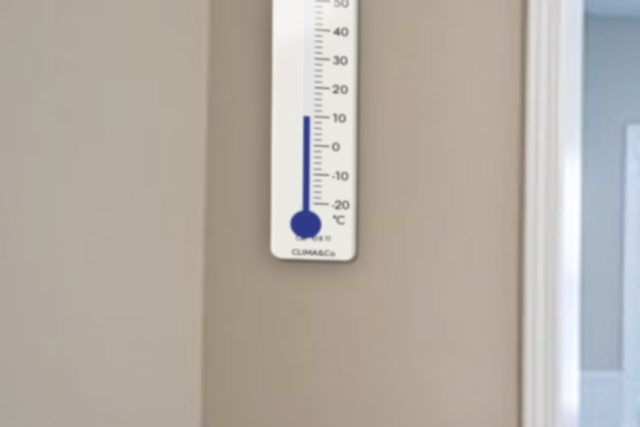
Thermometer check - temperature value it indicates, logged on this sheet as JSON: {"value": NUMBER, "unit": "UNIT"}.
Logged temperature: {"value": 10, "unit": "°C"}
